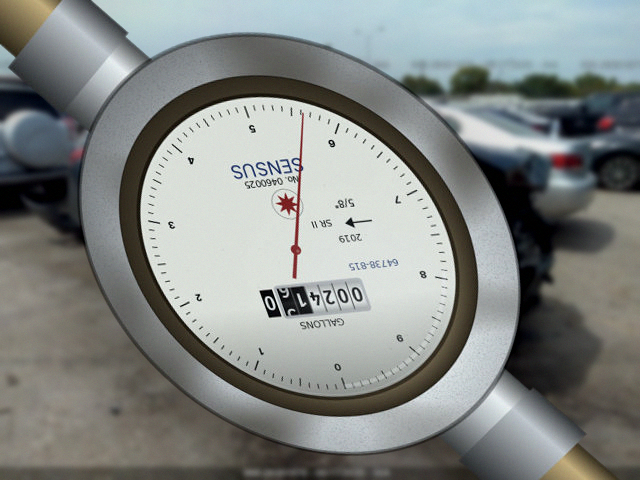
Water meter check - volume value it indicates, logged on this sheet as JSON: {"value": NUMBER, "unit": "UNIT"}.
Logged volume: {"value": 24155.6, "unit": "gal"}
